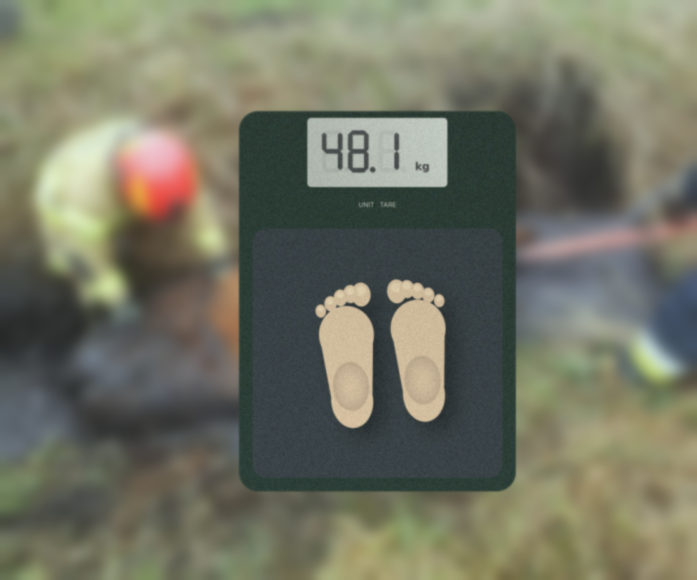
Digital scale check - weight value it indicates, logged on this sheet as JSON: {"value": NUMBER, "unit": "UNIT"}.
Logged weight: {"value": 48.1, "unit": "kg"}
